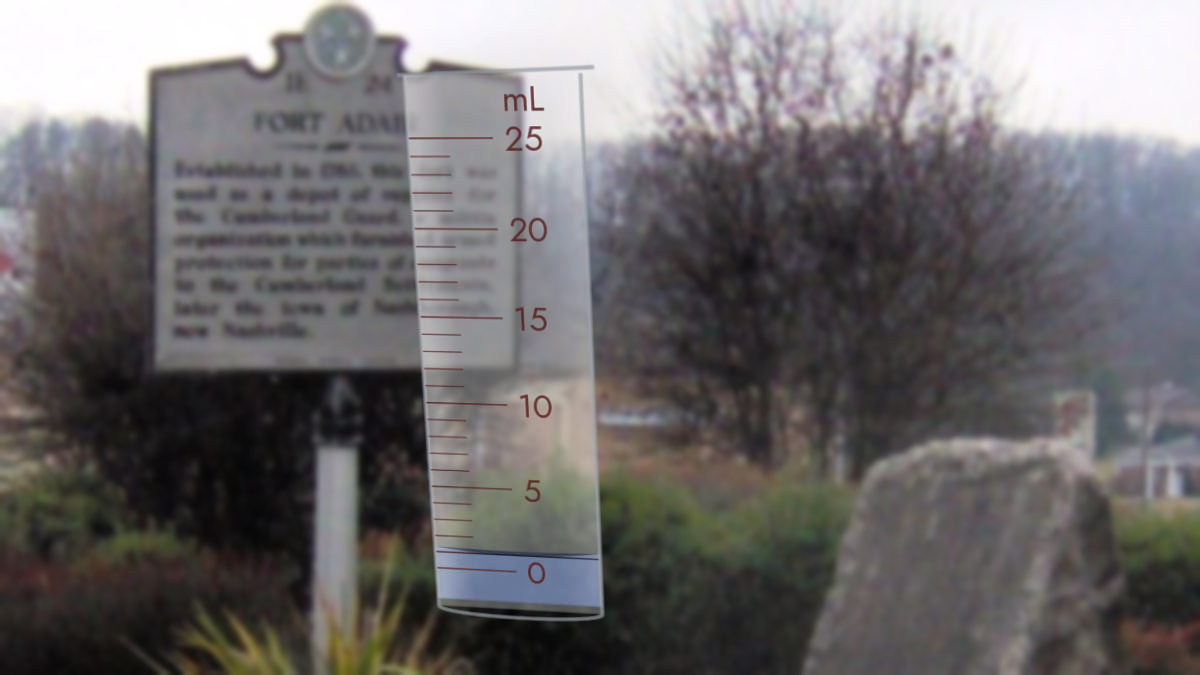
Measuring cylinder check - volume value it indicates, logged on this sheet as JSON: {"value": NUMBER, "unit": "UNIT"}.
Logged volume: {"value": 1, "unit": "mL"}
